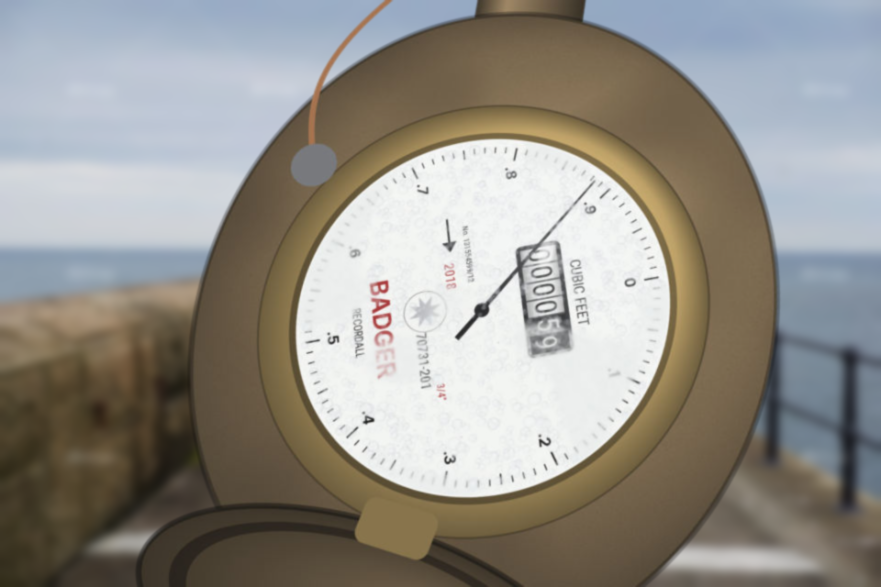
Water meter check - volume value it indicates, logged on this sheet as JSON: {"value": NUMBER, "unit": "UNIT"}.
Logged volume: {"value": 58.88, "unit": "ft³"}
